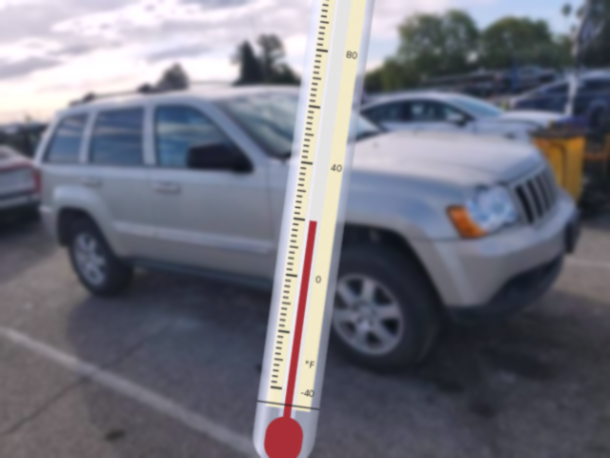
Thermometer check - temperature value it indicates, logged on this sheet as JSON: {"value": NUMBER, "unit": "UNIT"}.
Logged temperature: {"value": 20, "unit": "°F"}
